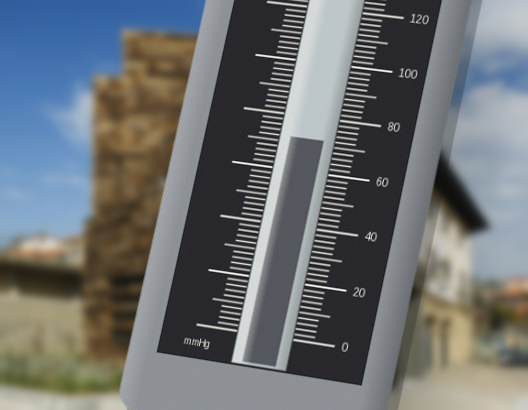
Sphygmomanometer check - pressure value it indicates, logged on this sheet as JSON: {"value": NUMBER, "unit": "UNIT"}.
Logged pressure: {"value": 72, "unit": "mmHg"}
